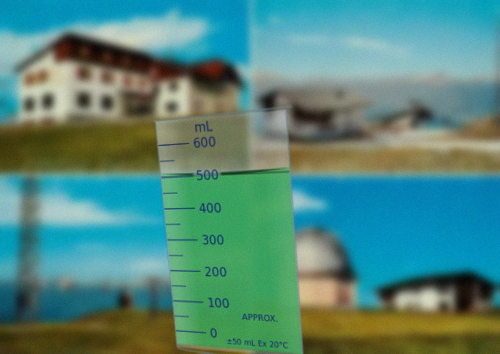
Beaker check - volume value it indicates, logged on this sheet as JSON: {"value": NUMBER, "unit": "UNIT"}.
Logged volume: {"value": 500, "unit": "mL"}
